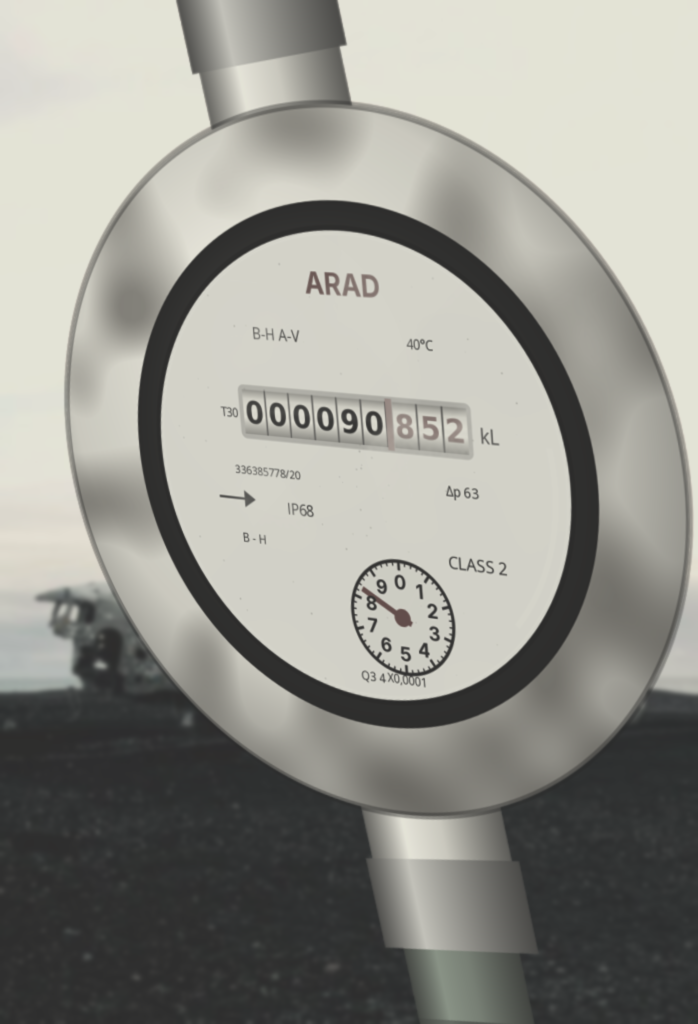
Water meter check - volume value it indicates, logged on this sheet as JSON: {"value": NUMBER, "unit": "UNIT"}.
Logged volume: {"value": 90.8528, "unit": "kL"}
